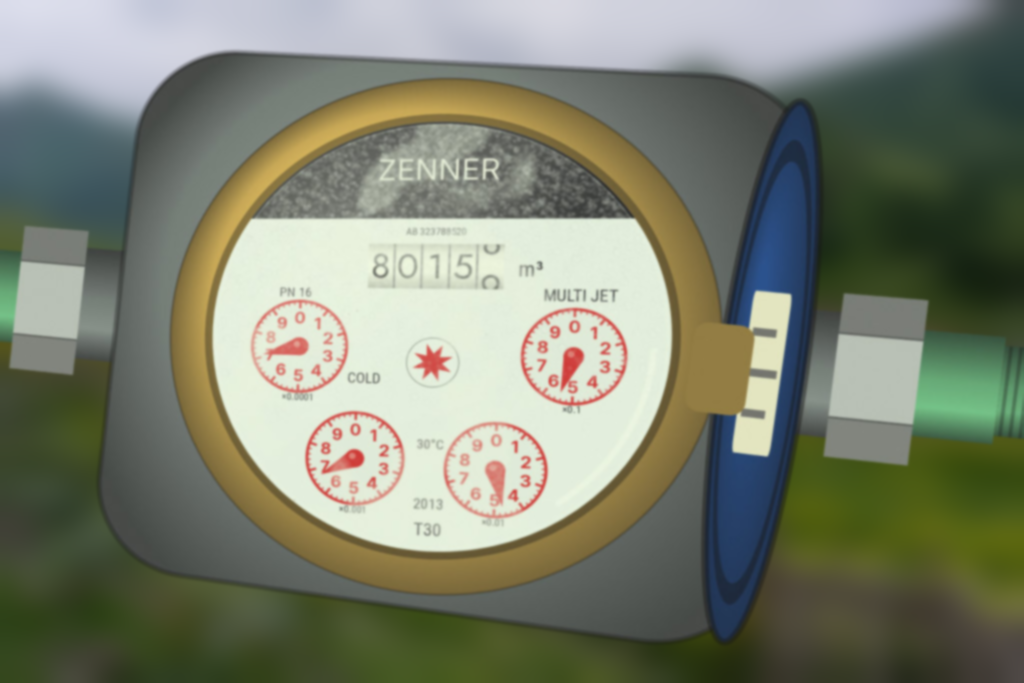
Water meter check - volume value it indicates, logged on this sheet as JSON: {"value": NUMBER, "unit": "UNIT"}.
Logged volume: {"value": 80158.5467, "unit": "m³"}
